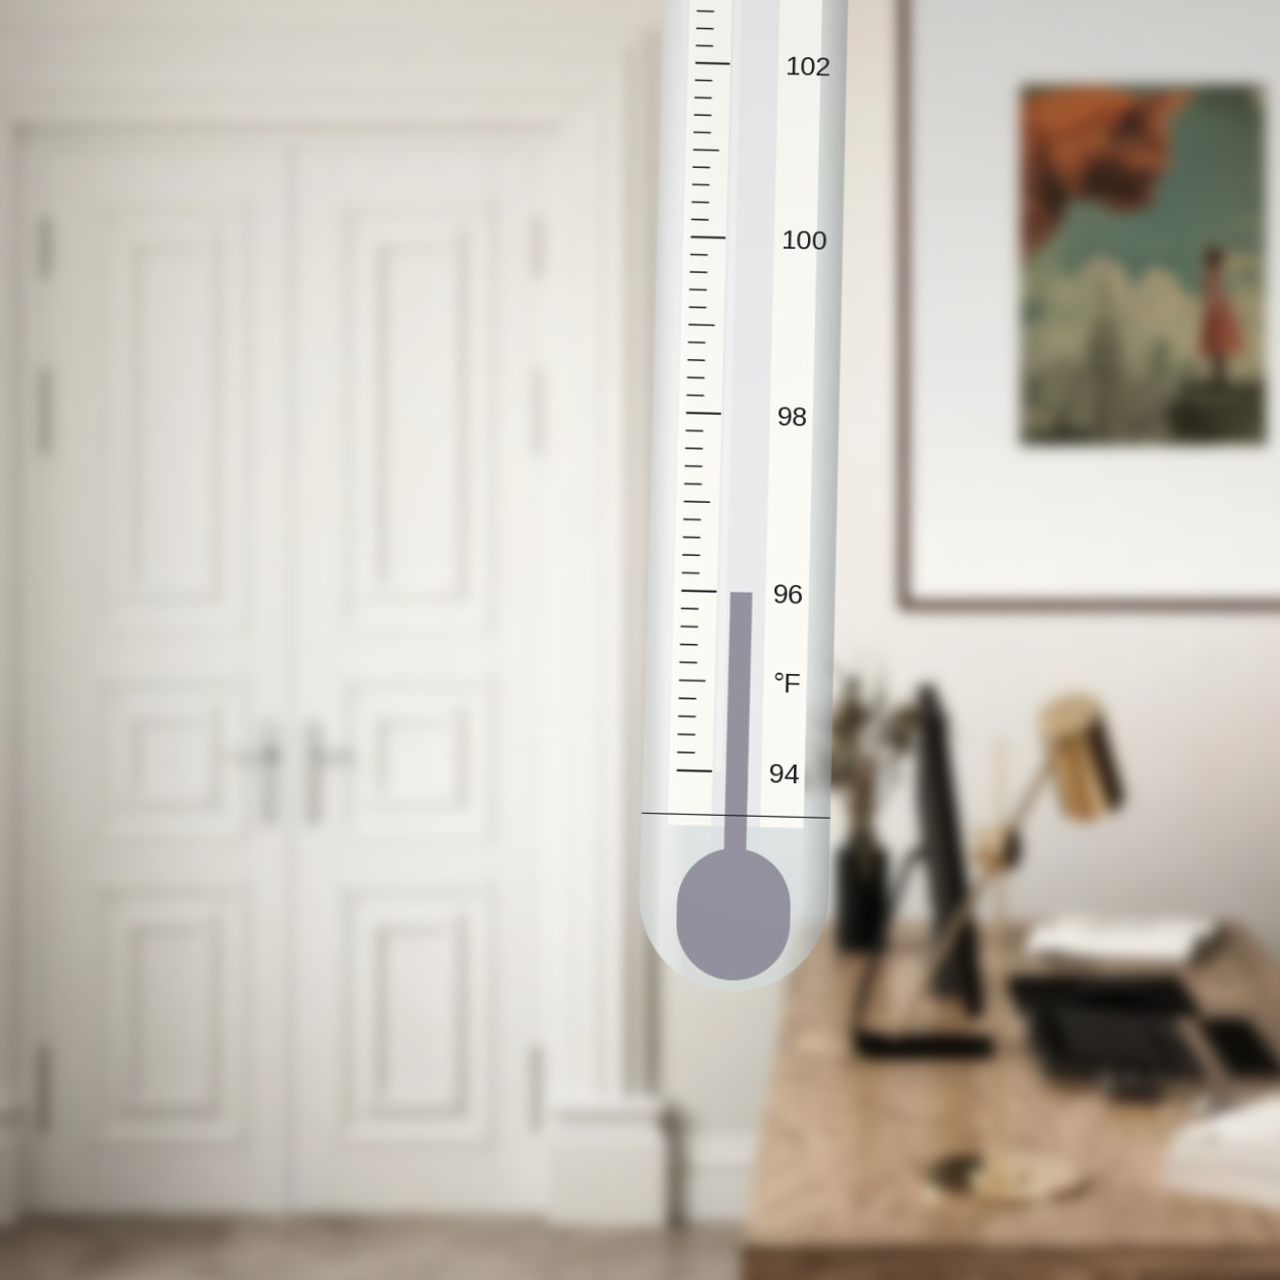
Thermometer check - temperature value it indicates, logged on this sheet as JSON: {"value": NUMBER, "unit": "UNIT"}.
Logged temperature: {"value": 96, "unit": "°F"}
